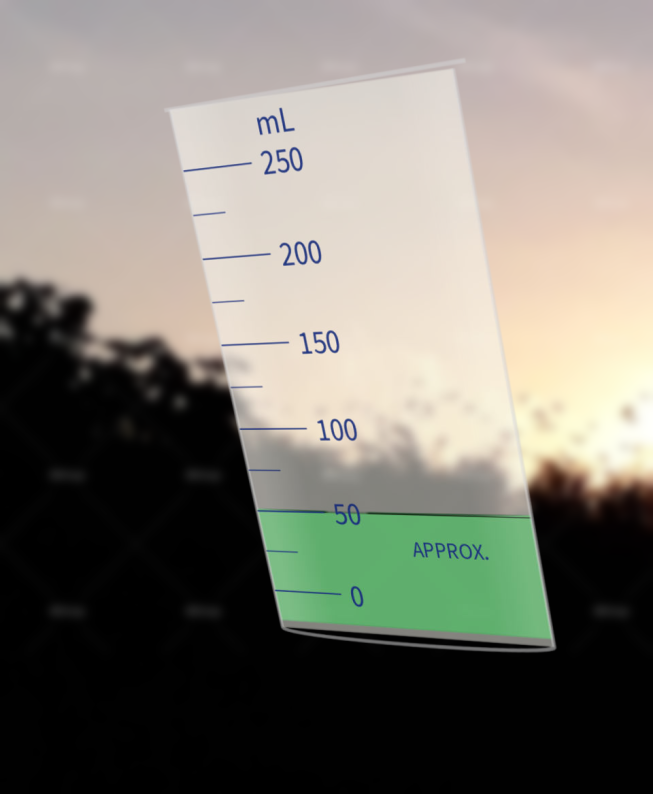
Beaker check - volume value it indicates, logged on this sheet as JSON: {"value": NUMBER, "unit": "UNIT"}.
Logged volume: {"value": 50, "unit": "mL"}
